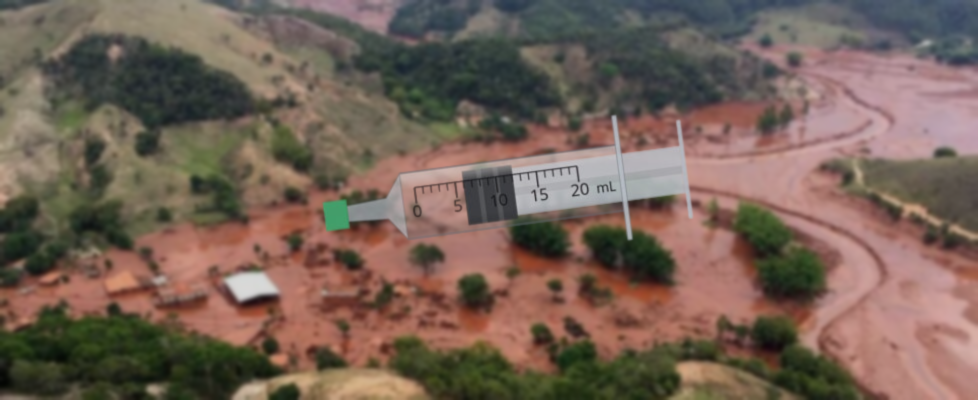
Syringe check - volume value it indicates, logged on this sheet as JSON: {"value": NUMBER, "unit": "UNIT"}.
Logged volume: {"value": 6, "unit": "mL"}
